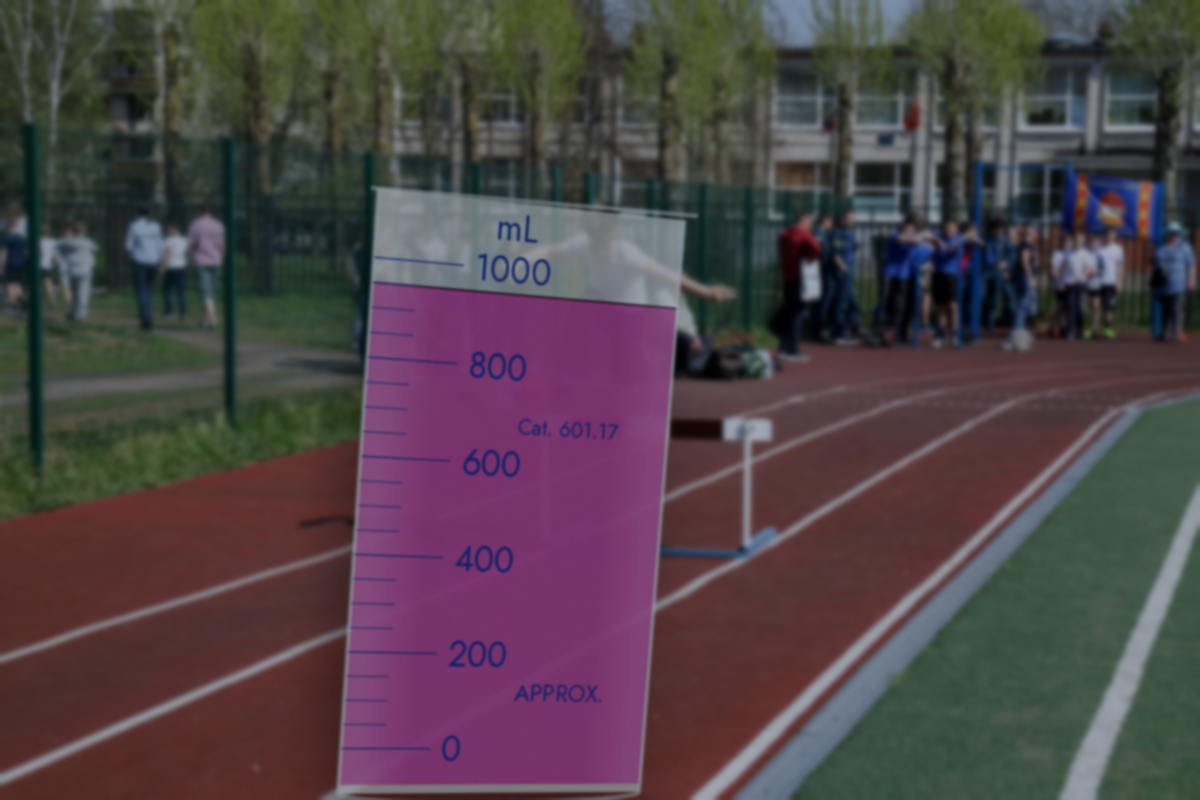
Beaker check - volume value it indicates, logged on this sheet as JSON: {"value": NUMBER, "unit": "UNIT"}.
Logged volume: {"value": 950, "unit": "mL"}
